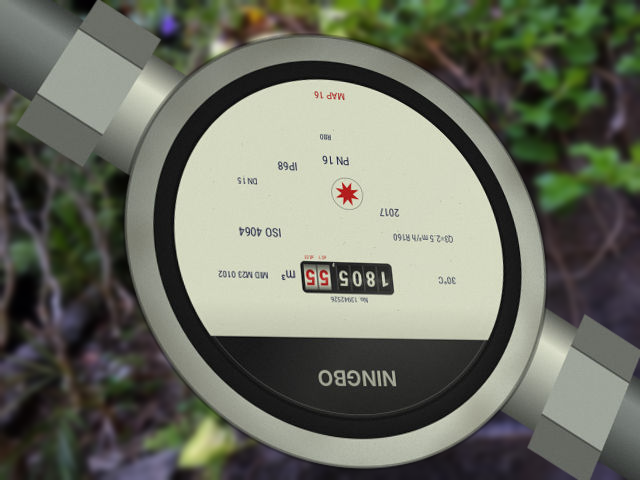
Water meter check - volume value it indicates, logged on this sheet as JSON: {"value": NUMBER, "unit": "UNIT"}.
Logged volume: {"value": 1805.55, "unit": "m³"}
